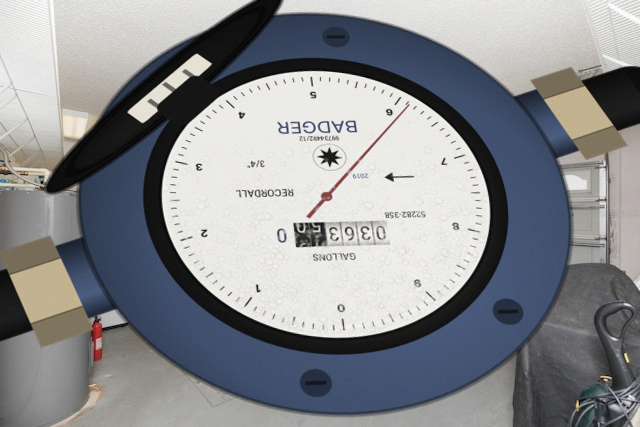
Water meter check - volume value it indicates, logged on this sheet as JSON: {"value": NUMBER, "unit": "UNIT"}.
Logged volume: {"value": 363496.1, "unit": "gal"}
